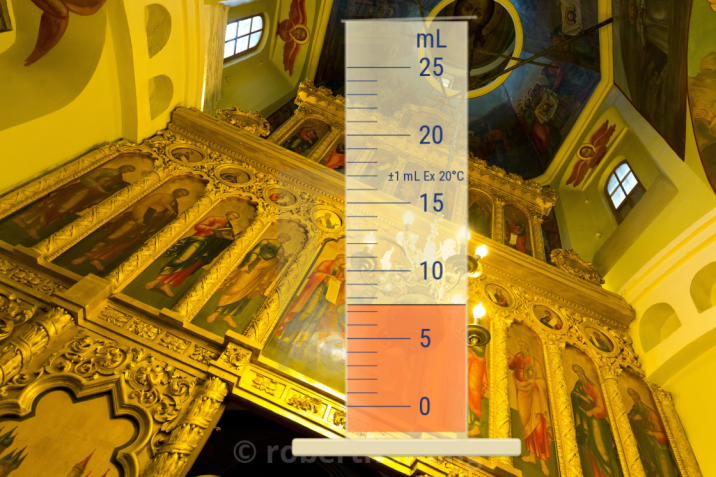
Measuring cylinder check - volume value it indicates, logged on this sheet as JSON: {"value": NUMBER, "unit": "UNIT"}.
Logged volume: {"value": 7.5, "unit": "mL"}
